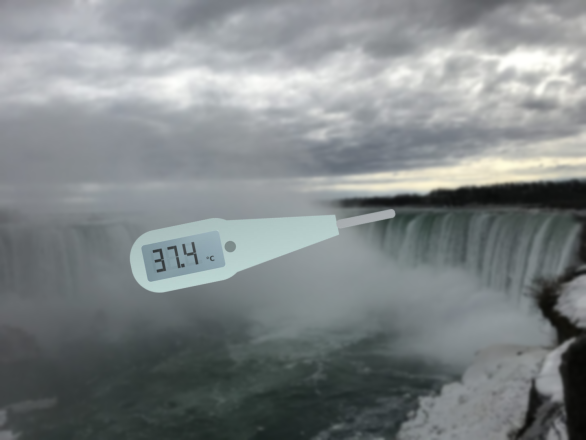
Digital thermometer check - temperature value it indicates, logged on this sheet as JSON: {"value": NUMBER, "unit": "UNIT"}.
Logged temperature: {"value": 37.4, "unit": "°C"}
